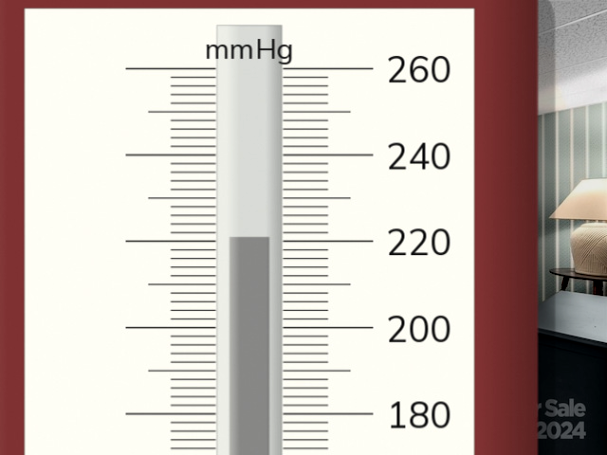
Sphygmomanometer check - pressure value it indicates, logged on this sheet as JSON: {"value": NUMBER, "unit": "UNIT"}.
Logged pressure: {"value": 221, "unit": "mmHg"}
